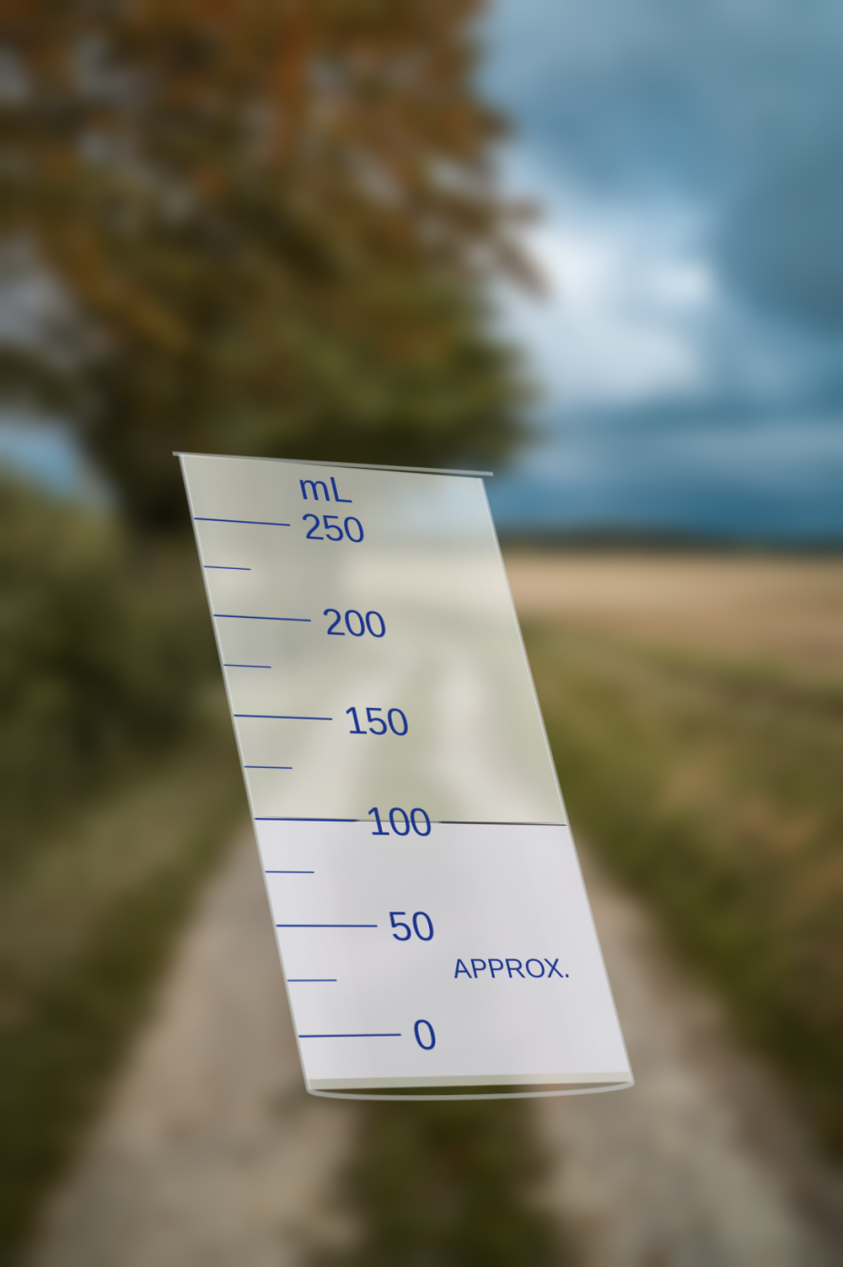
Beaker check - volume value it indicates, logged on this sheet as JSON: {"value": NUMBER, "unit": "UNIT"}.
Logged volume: {"value": 100, "unit": "mL"}
